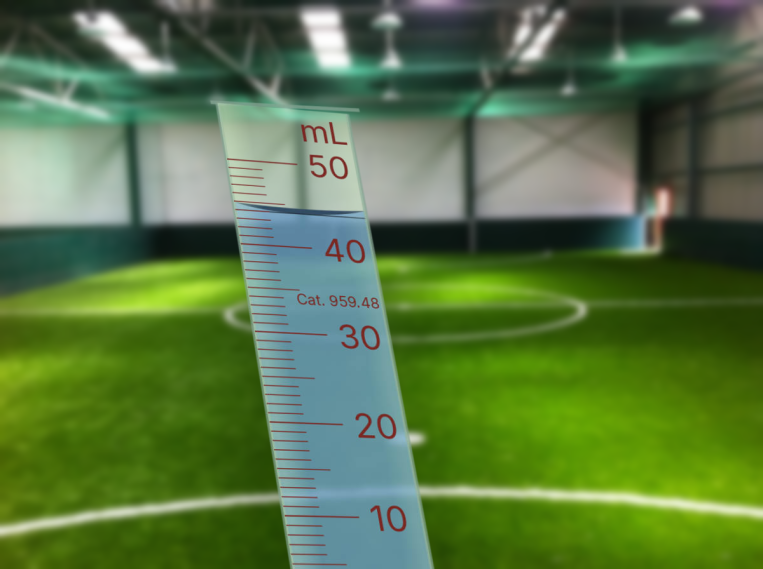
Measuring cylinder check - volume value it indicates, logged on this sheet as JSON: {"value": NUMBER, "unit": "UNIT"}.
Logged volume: {"value": 44, "unit": "mL"}
